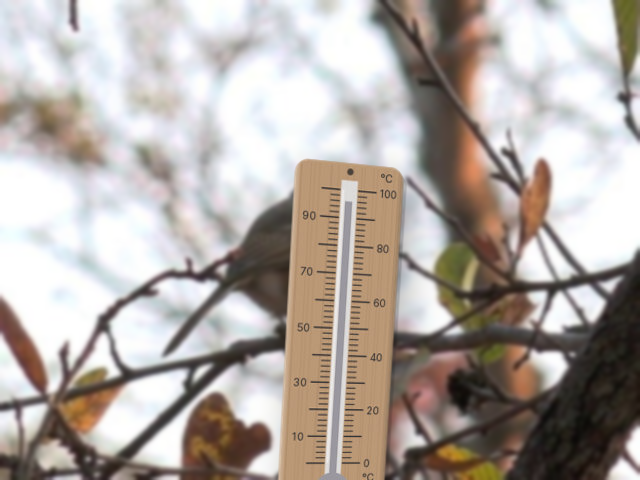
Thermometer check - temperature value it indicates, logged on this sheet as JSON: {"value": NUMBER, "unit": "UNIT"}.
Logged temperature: {"value": 96, "unit": "°C"}
